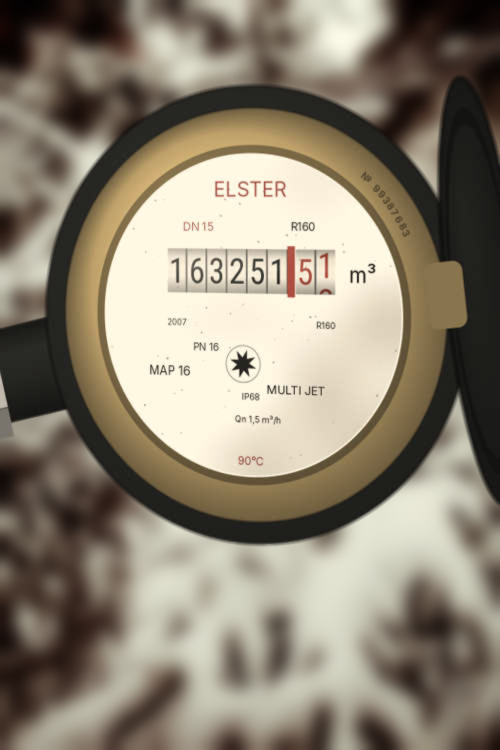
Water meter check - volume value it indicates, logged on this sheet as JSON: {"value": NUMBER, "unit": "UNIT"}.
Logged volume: {"value": 163251.51, "unit": "m³"}
